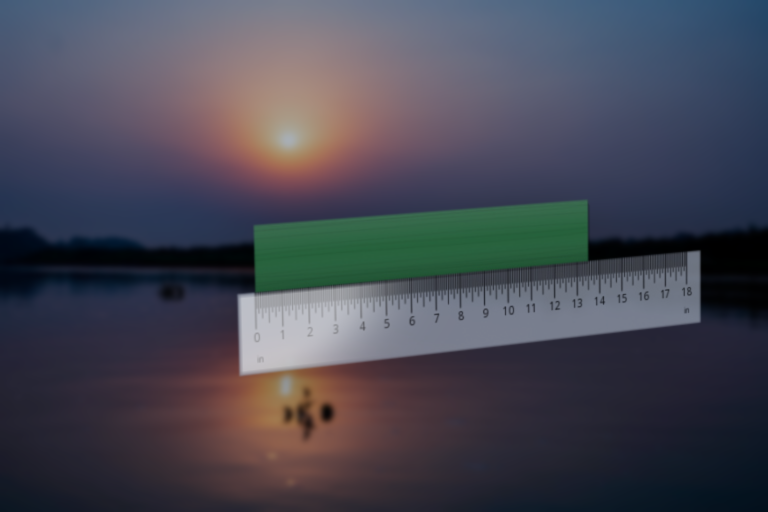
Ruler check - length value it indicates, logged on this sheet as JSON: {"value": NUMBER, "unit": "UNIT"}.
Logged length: {"value": 13.5, "unit": "in"}
